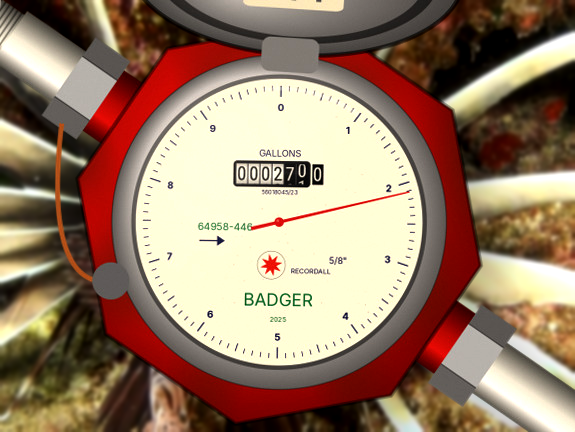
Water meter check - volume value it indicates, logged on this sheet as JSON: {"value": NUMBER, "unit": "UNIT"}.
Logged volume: {"value": 2702.1, "unit": "gal"}
